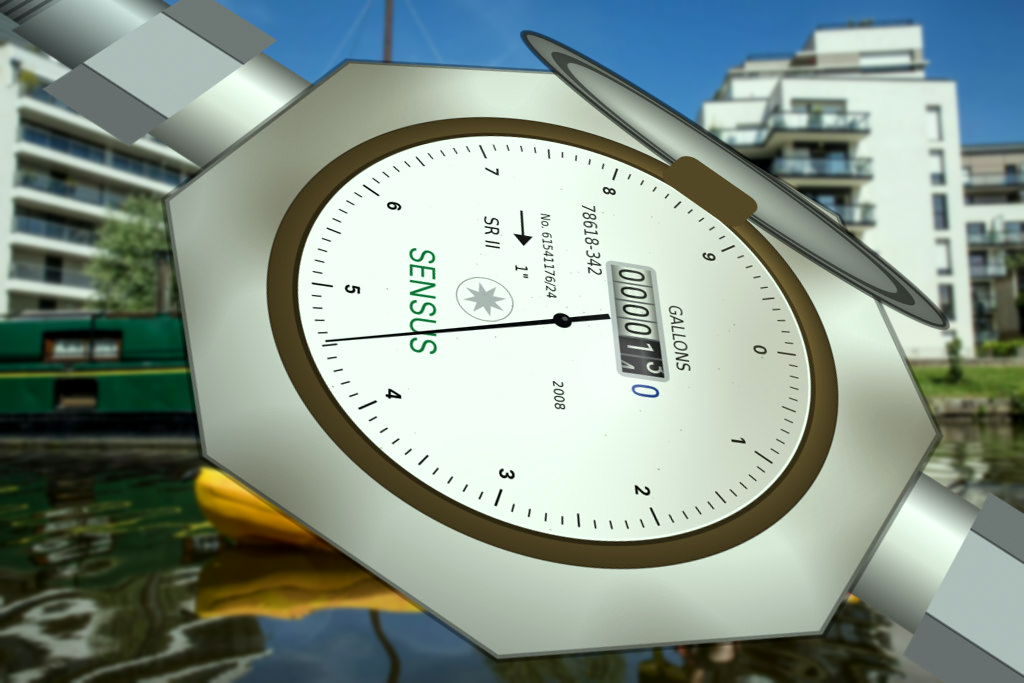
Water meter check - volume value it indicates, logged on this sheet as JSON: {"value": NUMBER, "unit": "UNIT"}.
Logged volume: {"value": 134.5, "unit": "gal"}
